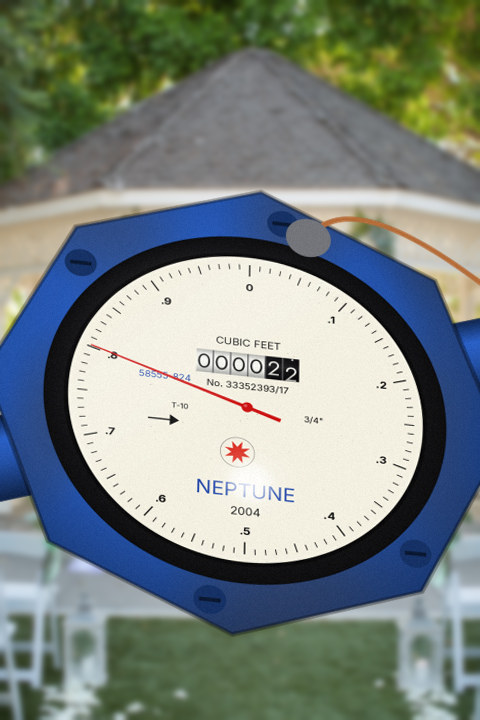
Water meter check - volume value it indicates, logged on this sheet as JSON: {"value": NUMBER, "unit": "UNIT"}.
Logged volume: {"value": 21.80, "unit": "ft³"}
